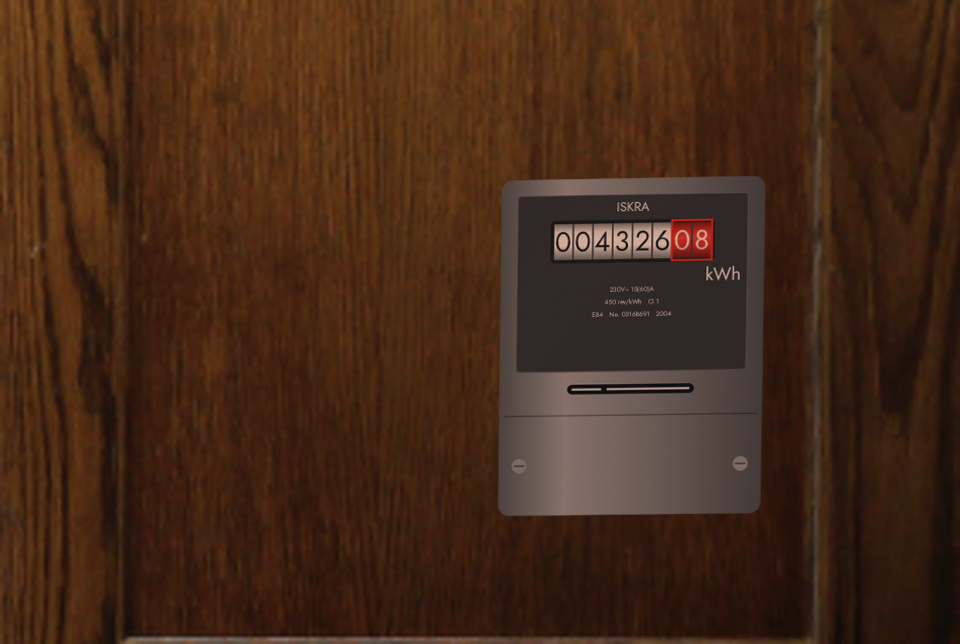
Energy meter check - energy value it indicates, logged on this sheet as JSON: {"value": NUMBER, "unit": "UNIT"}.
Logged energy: {"value": 4326.08, "unit": "kWh"}
